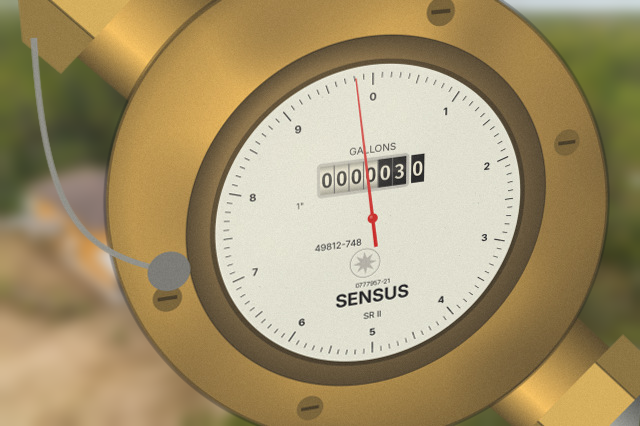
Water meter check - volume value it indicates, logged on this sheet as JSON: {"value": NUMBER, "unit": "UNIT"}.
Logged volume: {"value": 29.8, "unit": "gal"}
